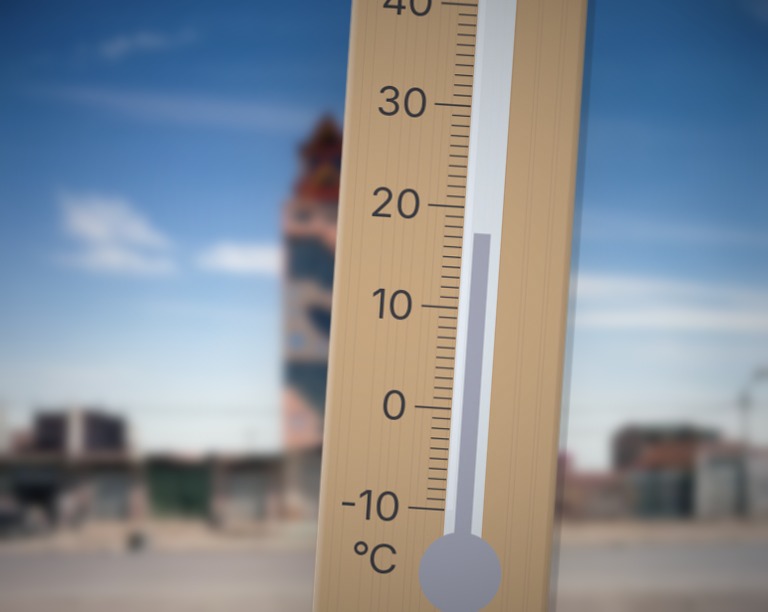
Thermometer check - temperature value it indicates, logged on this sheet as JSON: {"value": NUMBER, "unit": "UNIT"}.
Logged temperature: {"value": 17.5, "unit": "°C"}
